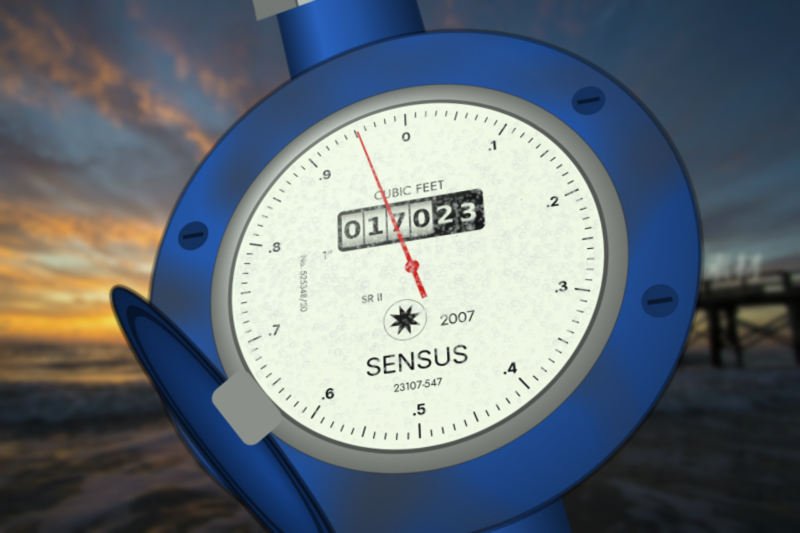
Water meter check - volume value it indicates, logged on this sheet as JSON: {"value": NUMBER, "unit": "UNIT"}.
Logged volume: {"value": 17022.95, "unit": "ft³"}
